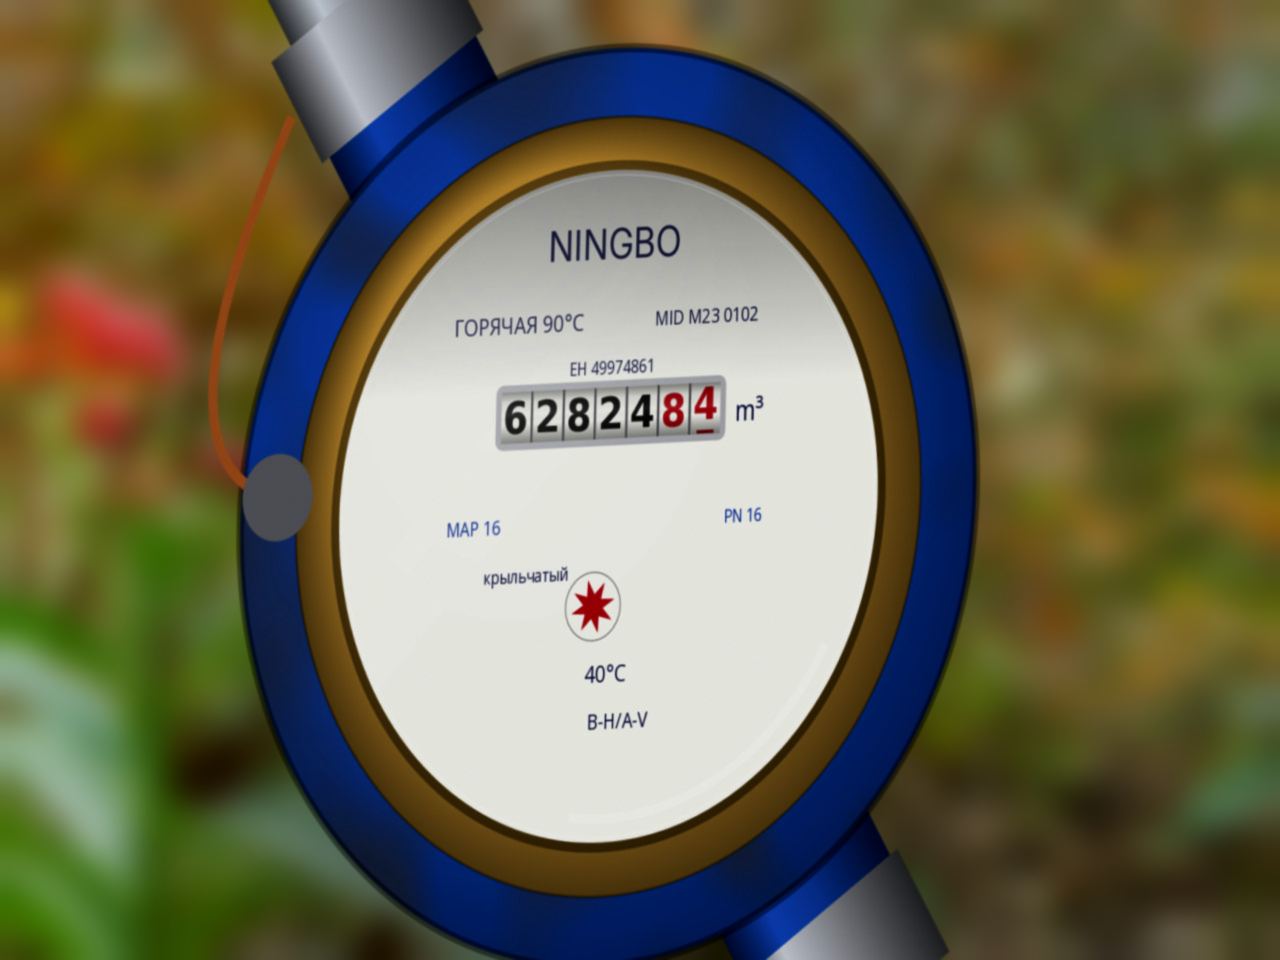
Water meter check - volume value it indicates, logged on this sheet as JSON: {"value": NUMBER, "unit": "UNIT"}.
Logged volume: {"value": 62824.84, "unit": "m³"}
